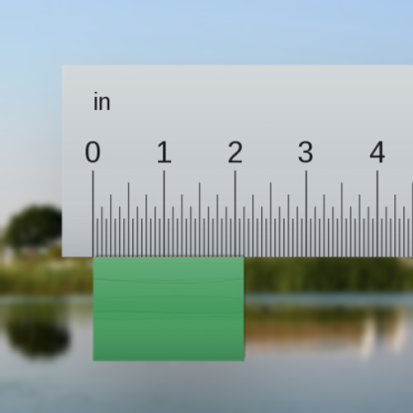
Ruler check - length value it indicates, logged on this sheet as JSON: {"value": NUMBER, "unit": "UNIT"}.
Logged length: {"value": 2.125, "unit": "in"}
